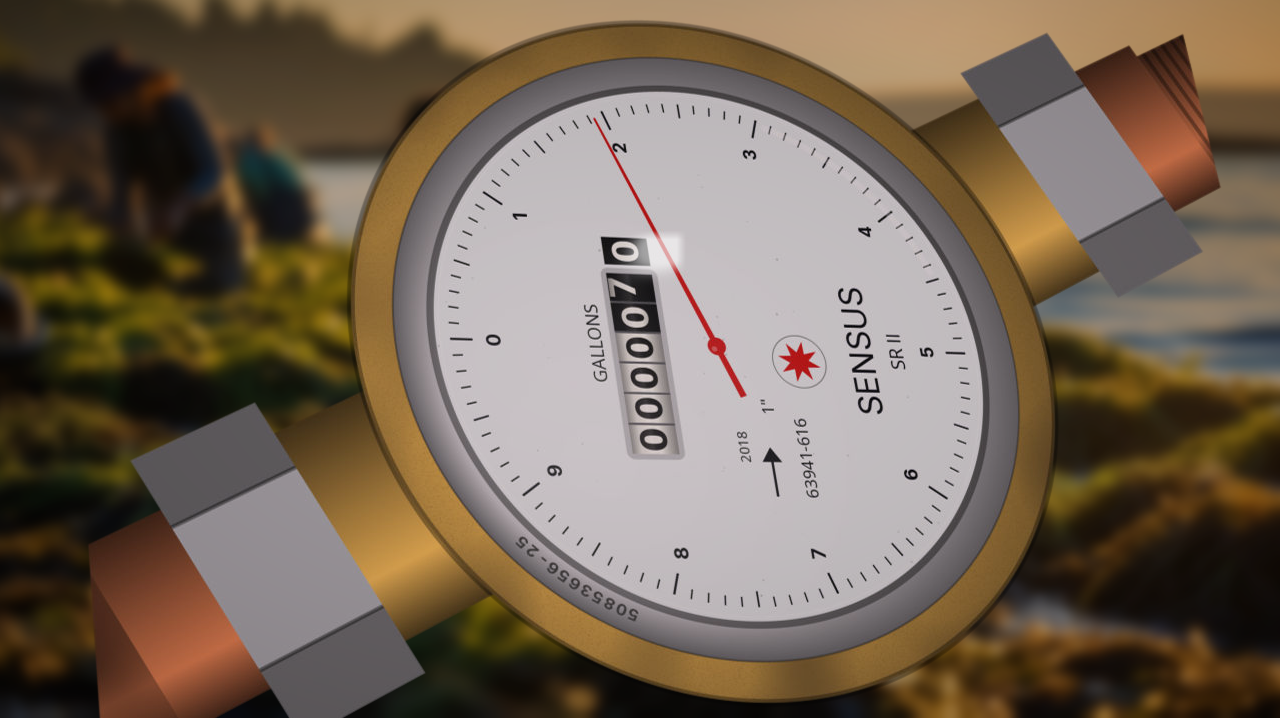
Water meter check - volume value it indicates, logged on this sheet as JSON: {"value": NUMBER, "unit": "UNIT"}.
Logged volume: {"value": 71.9, "unit": "gal"}
